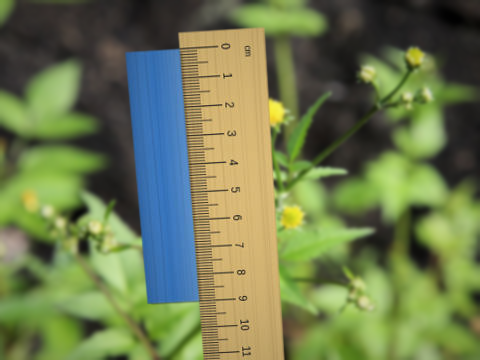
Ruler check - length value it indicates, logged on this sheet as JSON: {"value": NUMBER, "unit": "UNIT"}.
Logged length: {"value": 9, "unit": "cm"}
